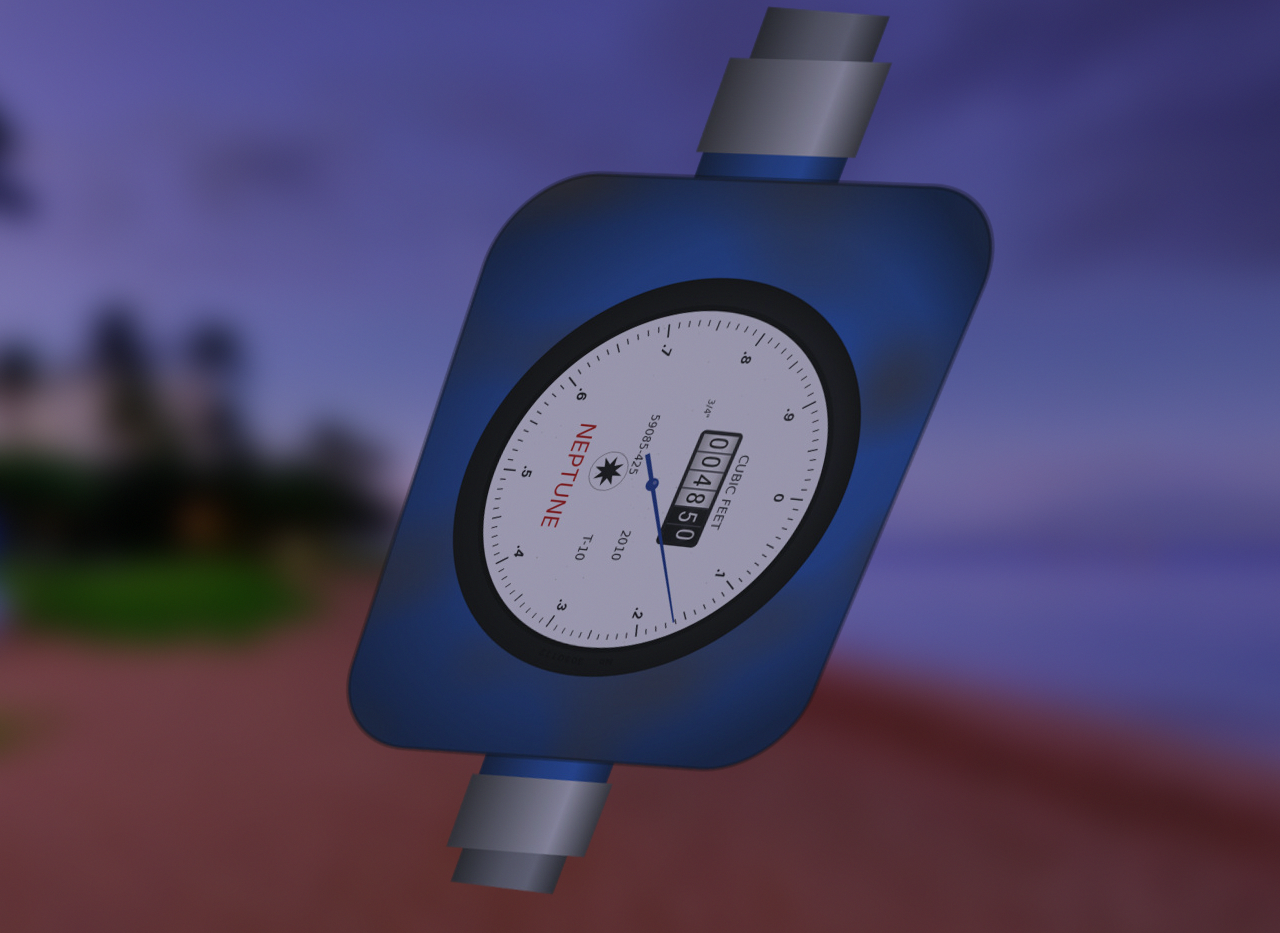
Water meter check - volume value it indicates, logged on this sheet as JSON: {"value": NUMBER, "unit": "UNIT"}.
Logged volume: {"value": 4850.16, "unit": "ft³"}
